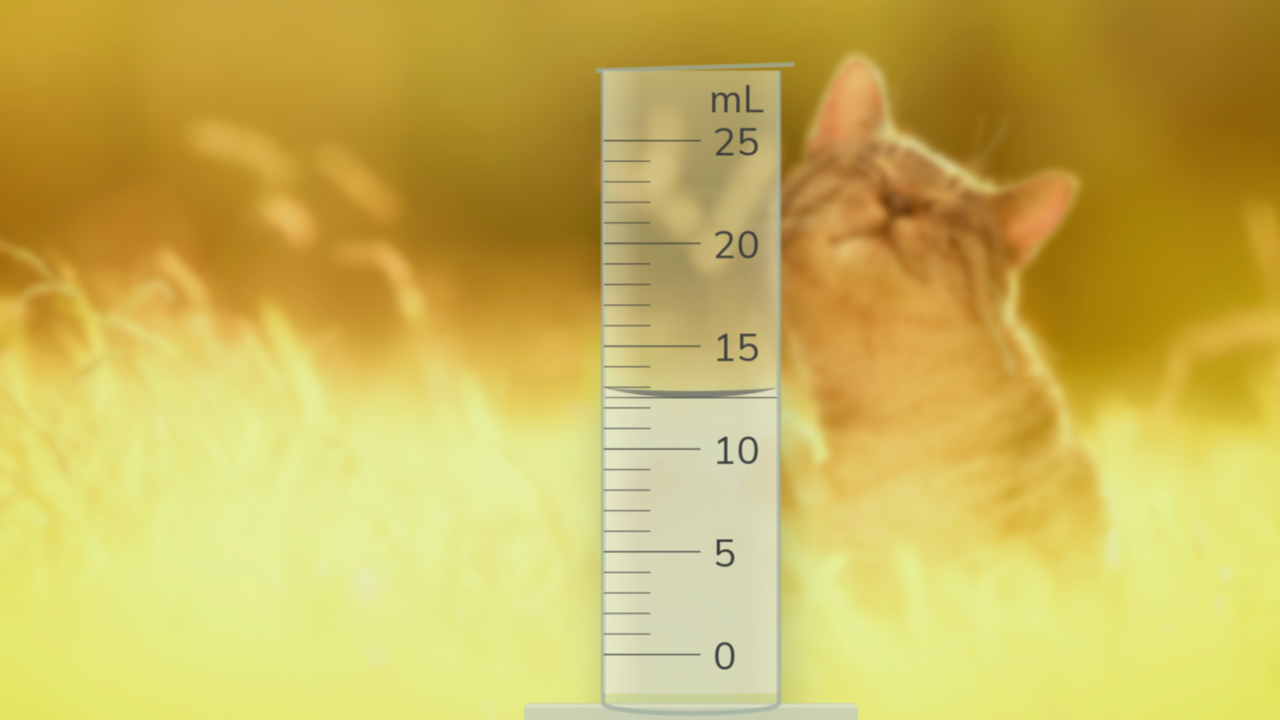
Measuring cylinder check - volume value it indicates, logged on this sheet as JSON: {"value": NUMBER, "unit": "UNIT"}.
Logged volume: {"value": 12.5, "unit": "mL"}
